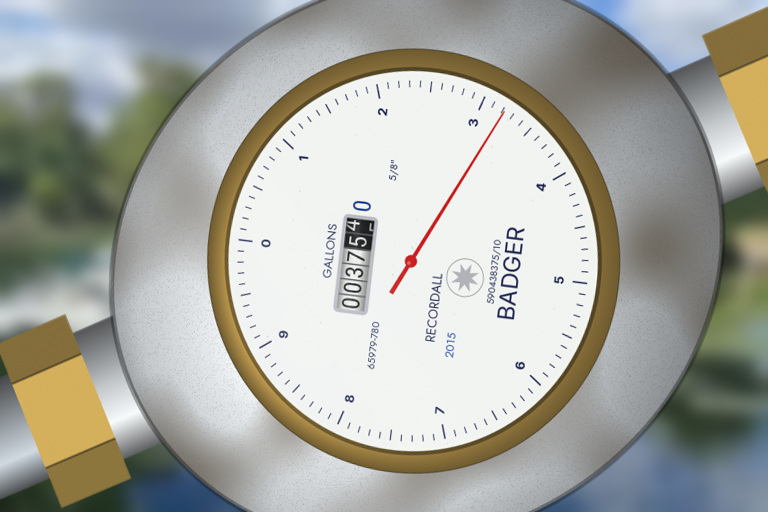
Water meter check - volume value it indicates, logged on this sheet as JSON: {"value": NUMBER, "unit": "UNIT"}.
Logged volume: {"value": 37543.2, "unit": "gal"}
